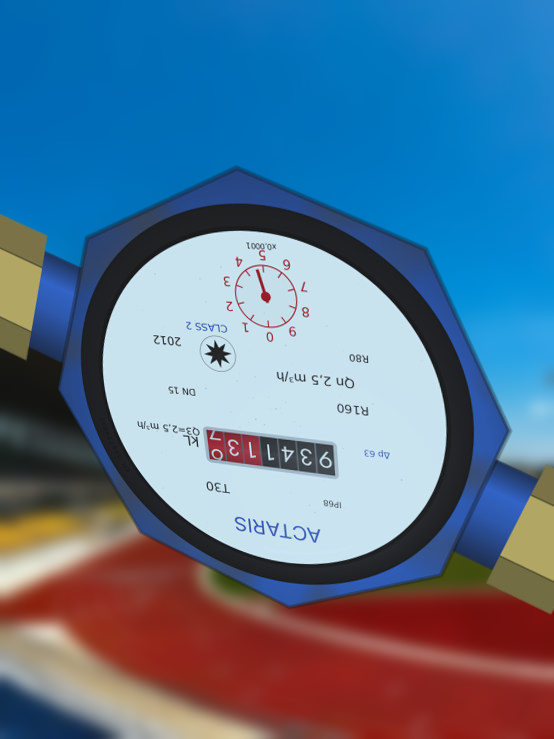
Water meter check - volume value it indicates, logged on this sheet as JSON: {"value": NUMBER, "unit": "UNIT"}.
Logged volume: {"value": 9341.1364, "unit": "kL"}
